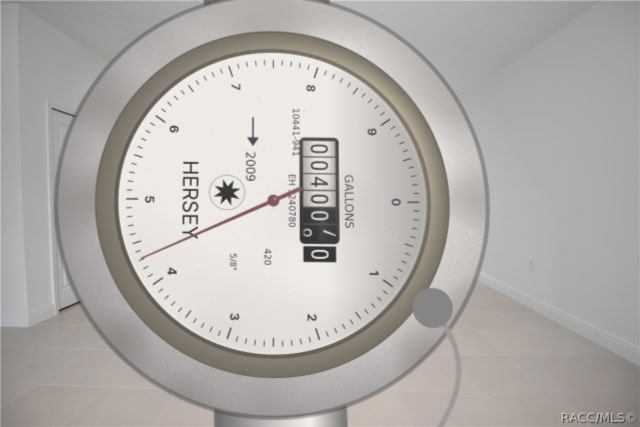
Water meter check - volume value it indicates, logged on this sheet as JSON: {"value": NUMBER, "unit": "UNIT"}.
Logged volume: {"value": 40074.3, "unit": "gal"}
